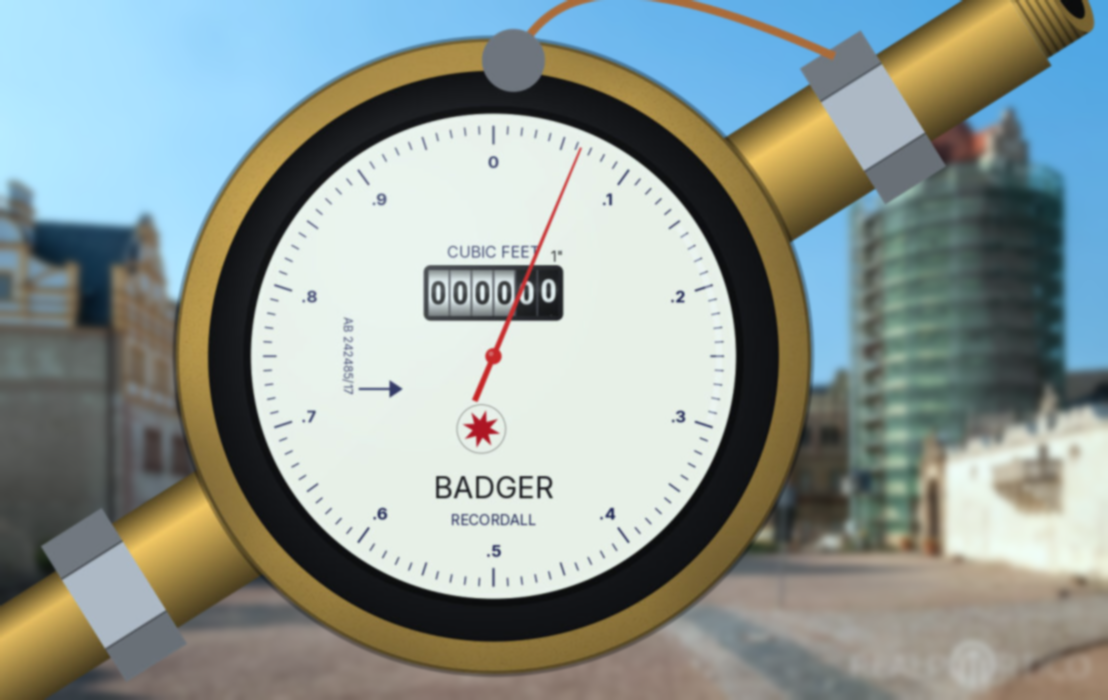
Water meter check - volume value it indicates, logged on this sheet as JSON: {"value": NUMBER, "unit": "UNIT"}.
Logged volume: {"value": 0.06, "unit": "ft³"}
